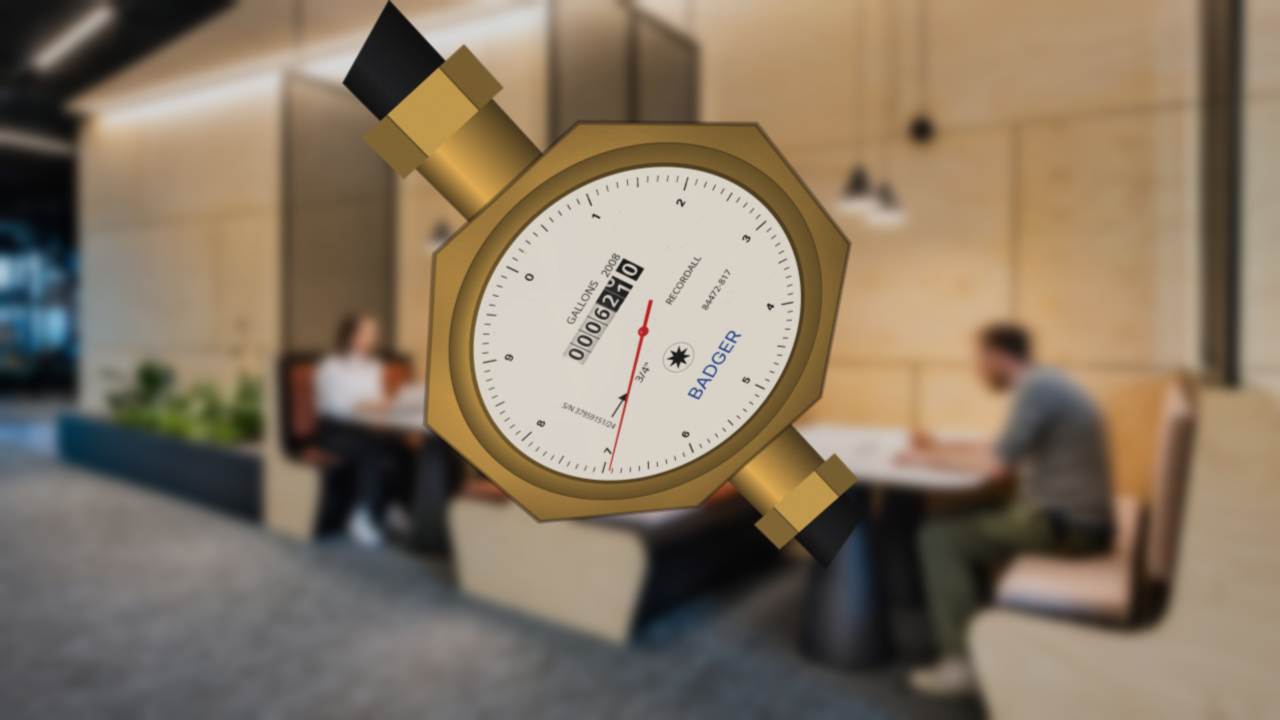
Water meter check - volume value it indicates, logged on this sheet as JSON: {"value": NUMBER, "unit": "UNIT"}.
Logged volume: {"value": 6206.9, "unit": "gal"}
